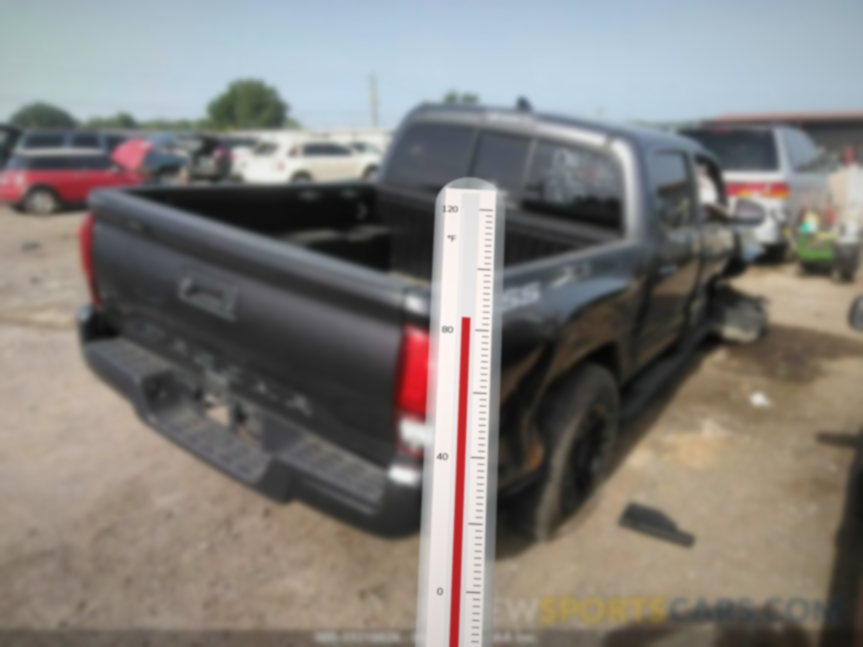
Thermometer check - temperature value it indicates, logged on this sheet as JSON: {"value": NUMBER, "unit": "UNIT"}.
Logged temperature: {"value": 84, "unit": "°F"}
